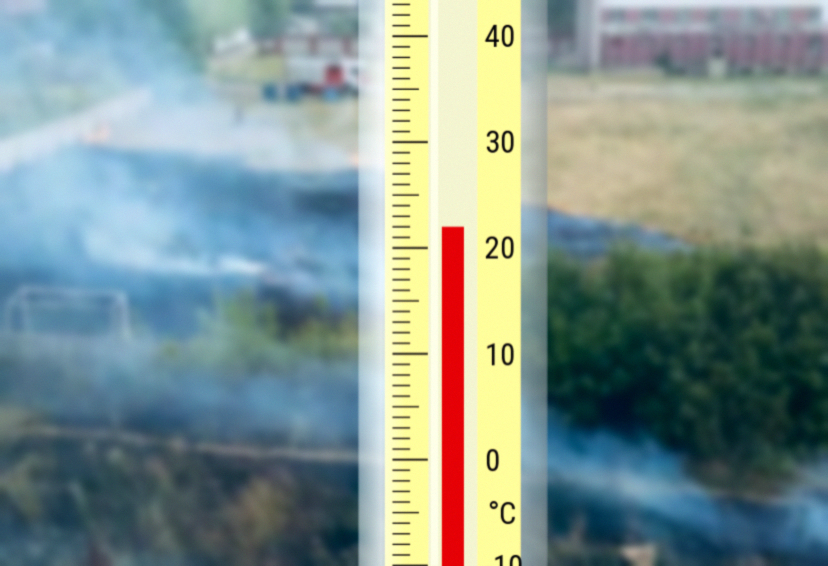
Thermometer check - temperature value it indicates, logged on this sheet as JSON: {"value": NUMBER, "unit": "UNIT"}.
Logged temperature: {"value": 22, "unit": "°C"}
